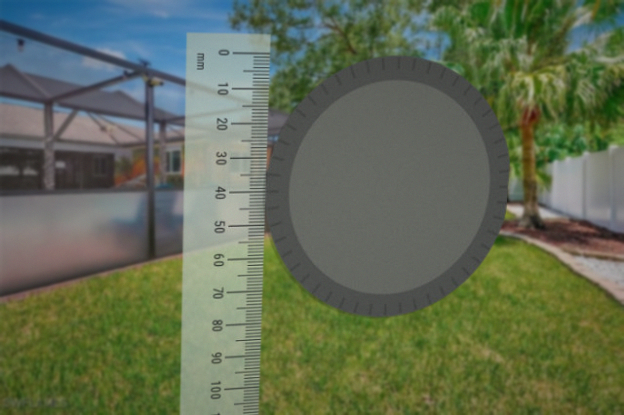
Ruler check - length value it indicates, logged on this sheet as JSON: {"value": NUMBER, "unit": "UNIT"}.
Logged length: {"value": 80, "unit": "mm"}
